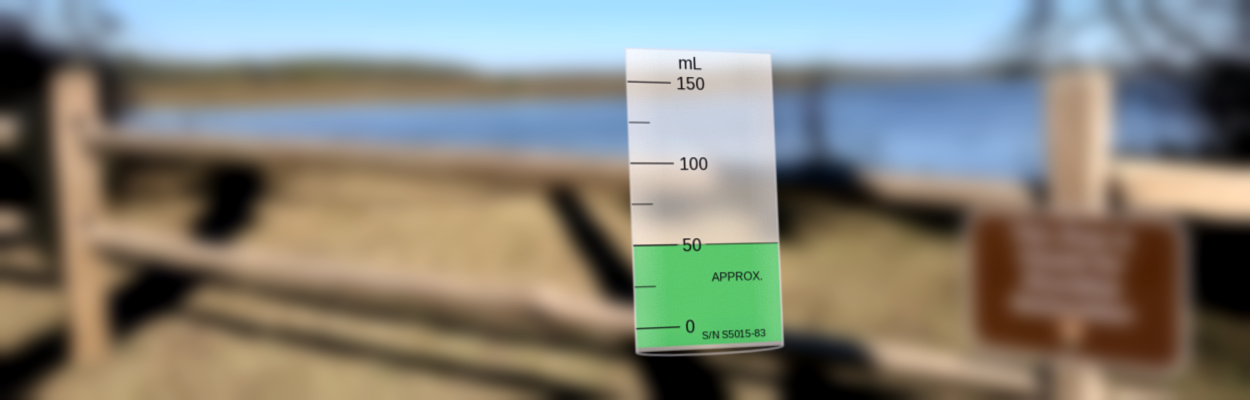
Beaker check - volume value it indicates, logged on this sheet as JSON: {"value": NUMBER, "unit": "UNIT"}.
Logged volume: {"value": 50, "unit": "mL"}
